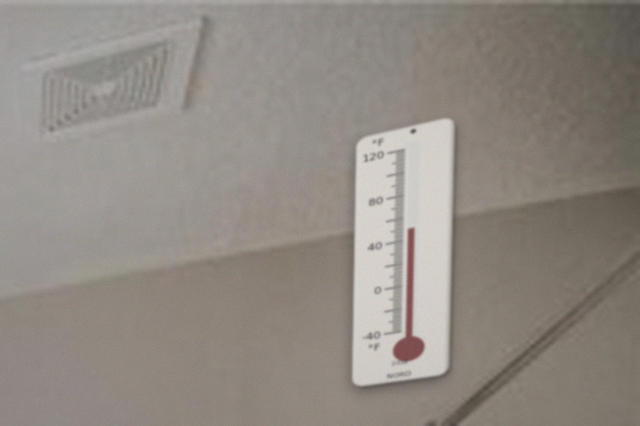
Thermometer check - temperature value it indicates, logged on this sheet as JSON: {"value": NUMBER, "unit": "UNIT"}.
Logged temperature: {"value": 50, "unit": "°F"}
